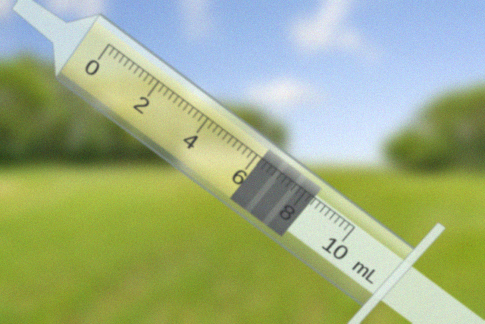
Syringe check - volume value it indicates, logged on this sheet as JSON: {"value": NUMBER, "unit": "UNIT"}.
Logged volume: {"value": 6.2, "unit": "mL"}
